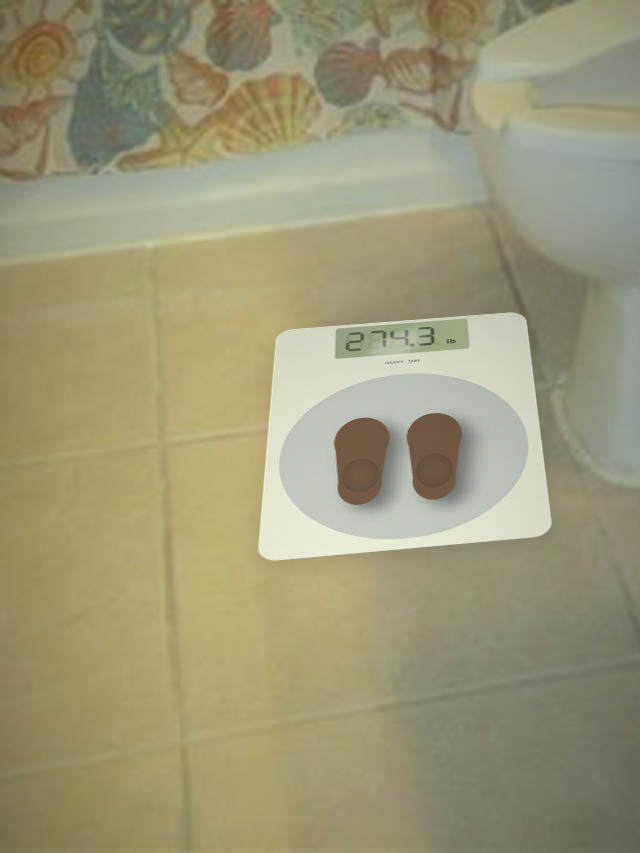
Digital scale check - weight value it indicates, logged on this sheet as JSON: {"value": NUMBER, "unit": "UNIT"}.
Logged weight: {"value": 274.3, "unit": "lb"}
